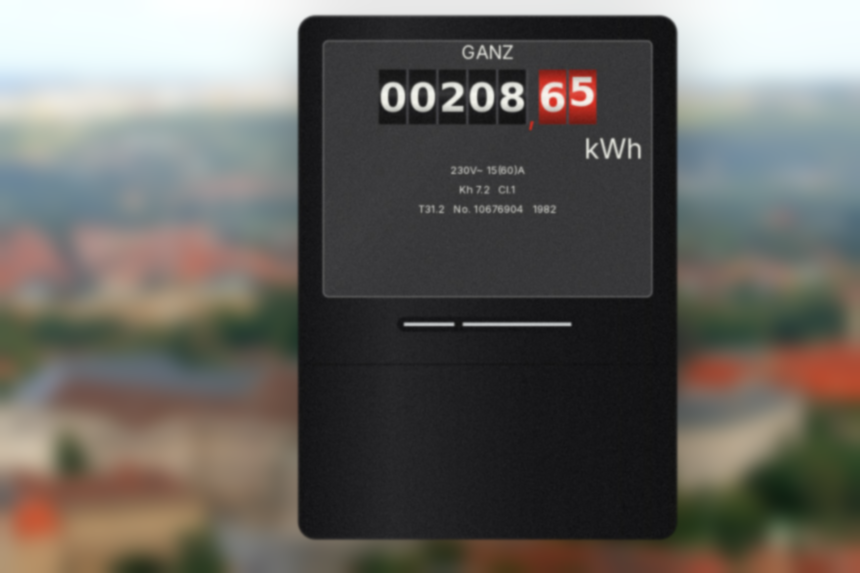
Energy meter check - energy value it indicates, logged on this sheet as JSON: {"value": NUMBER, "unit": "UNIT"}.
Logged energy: {"value": 208.65, "unit": "kWh"}
